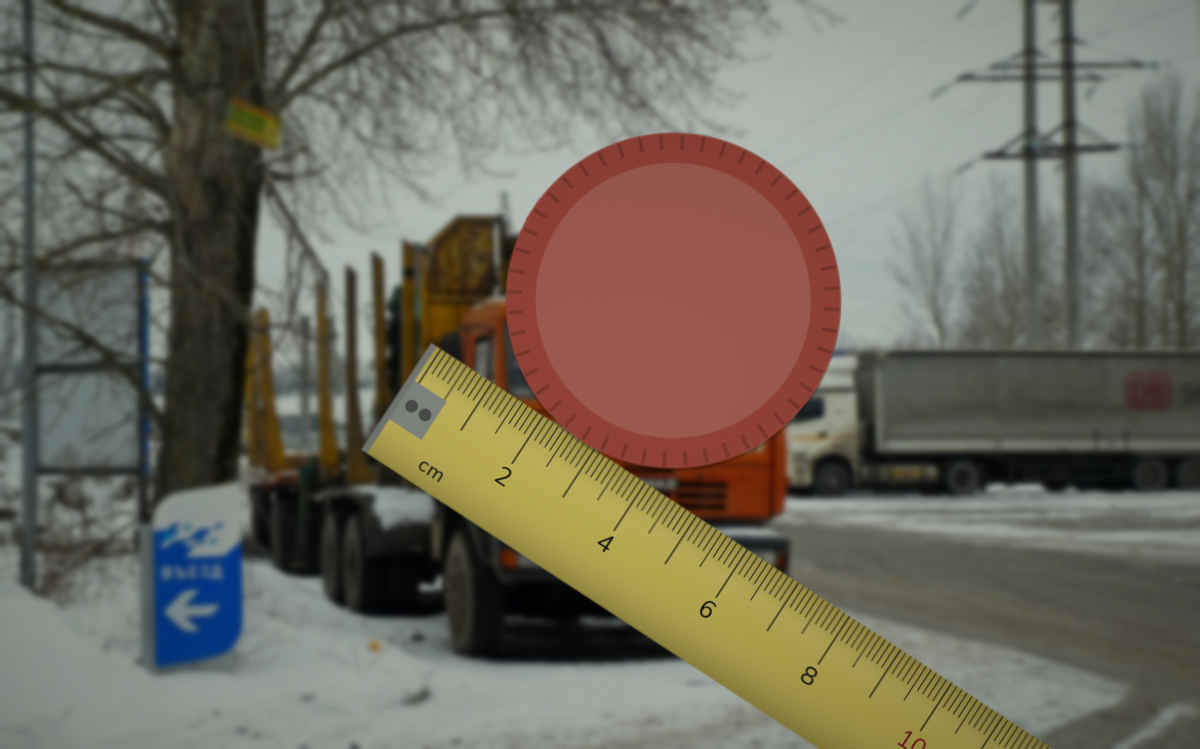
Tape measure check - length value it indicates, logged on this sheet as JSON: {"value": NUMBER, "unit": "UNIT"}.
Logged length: {"value": 5.5, "unit": "cm"}
